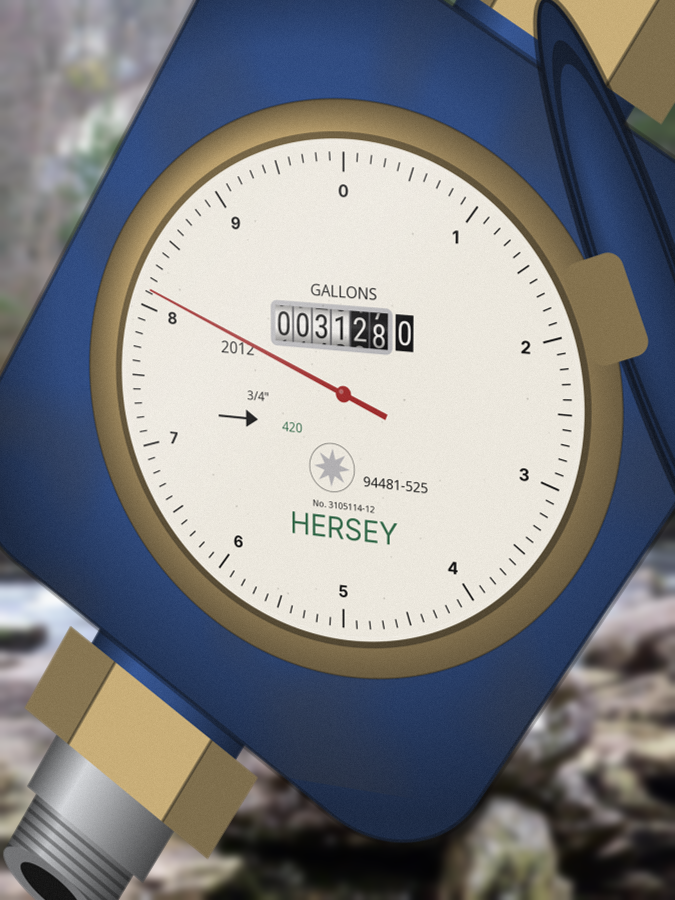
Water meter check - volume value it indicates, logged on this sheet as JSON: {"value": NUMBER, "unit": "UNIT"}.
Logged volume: {"value": 31278.1, "unit": "gal"}
